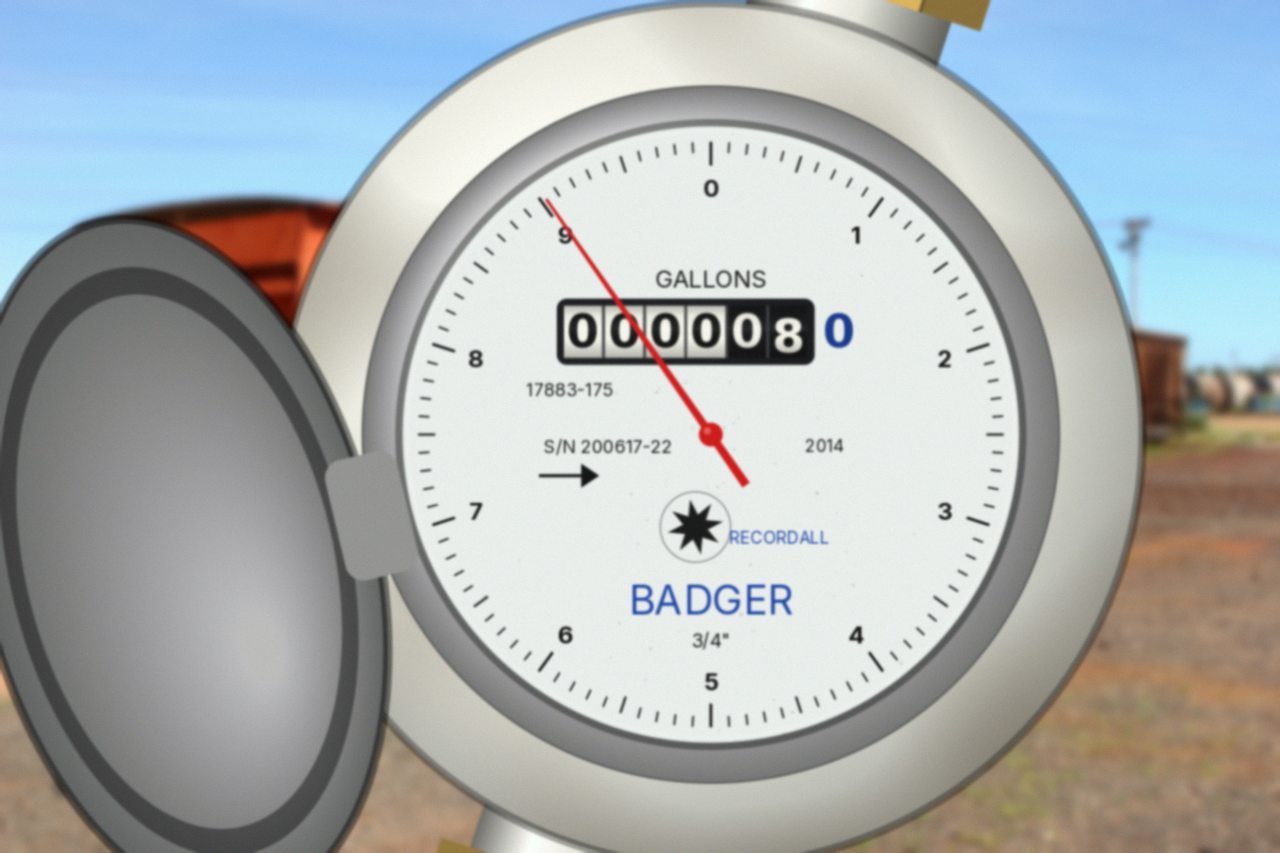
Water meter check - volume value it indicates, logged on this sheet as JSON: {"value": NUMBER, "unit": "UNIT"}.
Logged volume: {"value": 79.0, "unit": "gal"}
